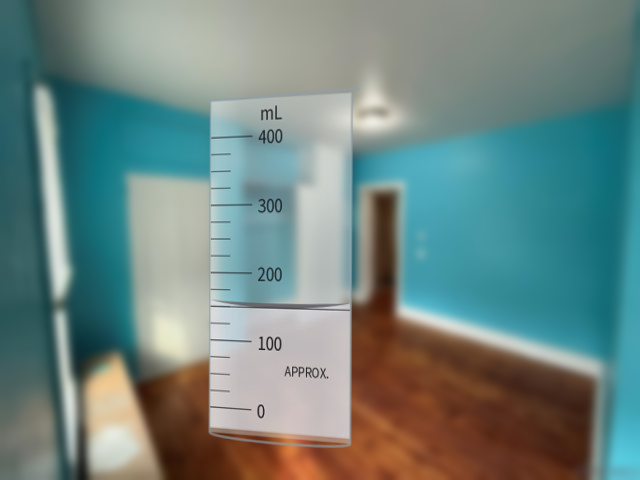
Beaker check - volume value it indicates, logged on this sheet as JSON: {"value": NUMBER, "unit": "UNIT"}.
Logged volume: {"value": 150, "unit": "mL"}
